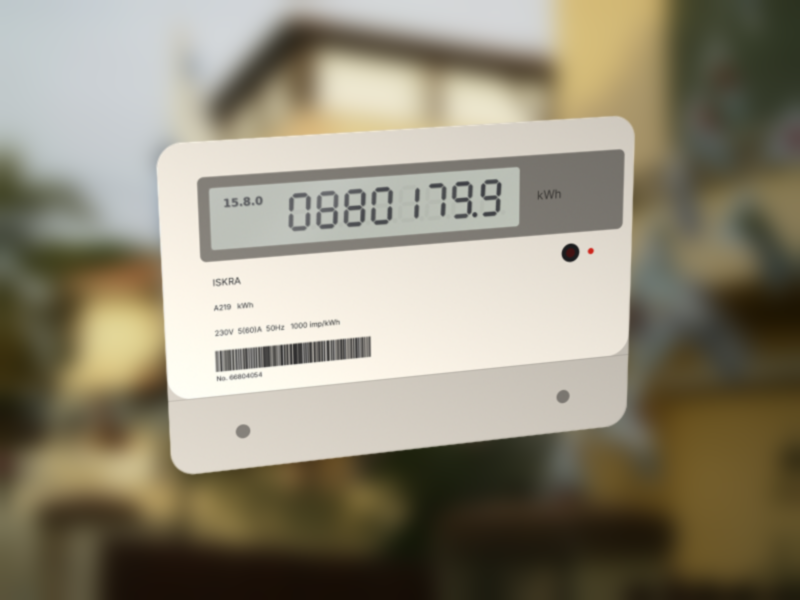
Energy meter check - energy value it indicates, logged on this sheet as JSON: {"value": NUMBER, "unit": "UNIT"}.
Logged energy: {"value": 880179.9, "unit": "kWh"}
